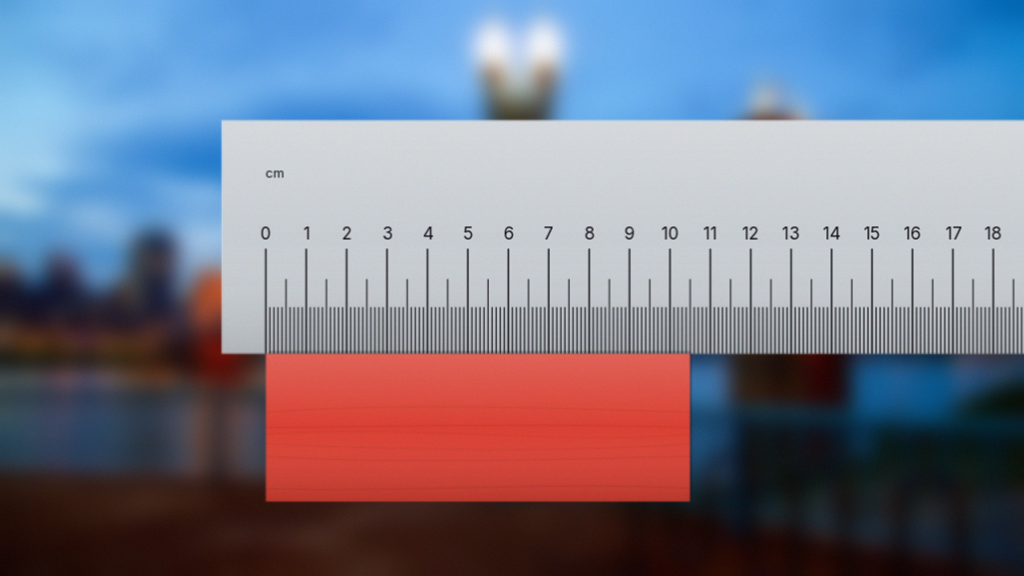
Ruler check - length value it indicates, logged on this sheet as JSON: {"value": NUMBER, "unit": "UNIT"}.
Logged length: {"value": 10.5, "unit": "cm"}
